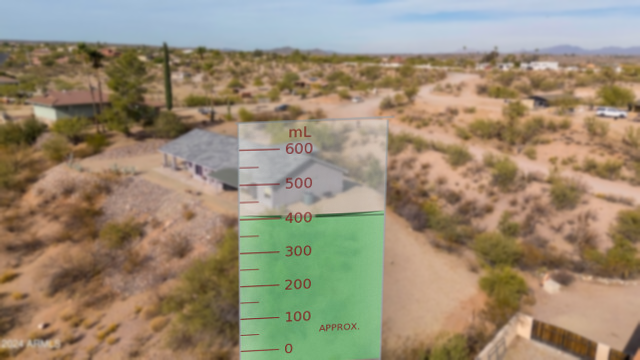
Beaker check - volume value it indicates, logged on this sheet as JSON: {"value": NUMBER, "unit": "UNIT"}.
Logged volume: {"value": 400, "unit": "mL"}
